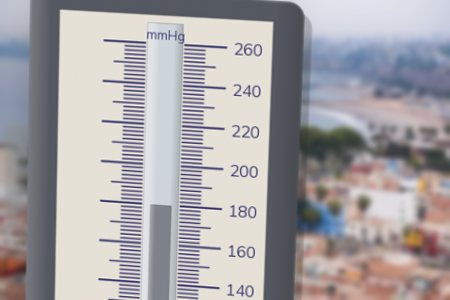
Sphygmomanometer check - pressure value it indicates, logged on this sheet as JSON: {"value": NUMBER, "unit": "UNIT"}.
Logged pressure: {"value": 180, "unit": "mmHg"}
